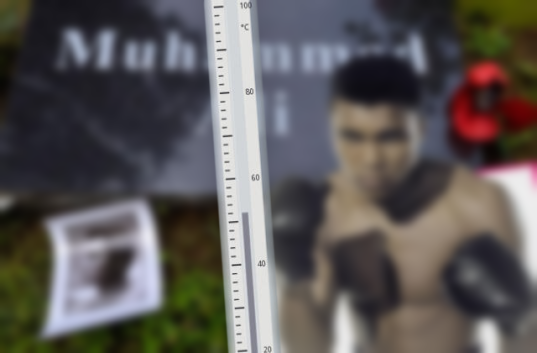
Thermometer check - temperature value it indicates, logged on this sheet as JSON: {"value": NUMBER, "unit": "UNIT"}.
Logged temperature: {"value": 52, "unit": "°C"}
